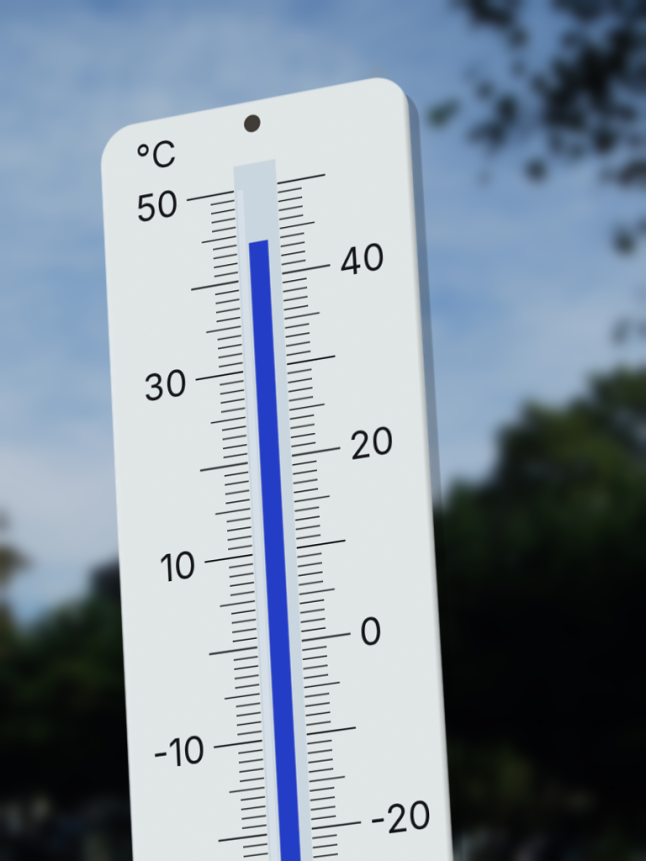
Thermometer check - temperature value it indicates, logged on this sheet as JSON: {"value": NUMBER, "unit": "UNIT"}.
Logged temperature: {"value": 44, "unit": "°C"}
